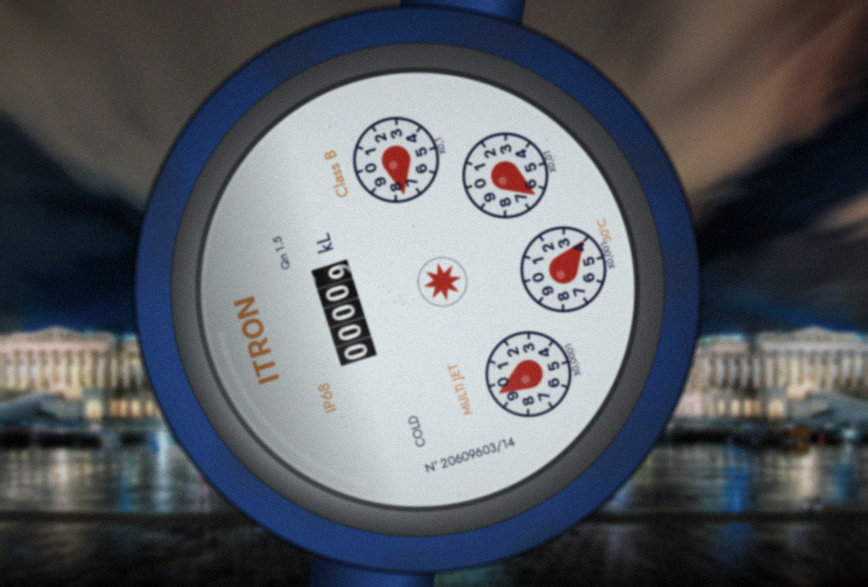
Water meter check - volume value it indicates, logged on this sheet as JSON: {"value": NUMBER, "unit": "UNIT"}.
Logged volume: {"value": 8.7639, "unit": "kL"}
